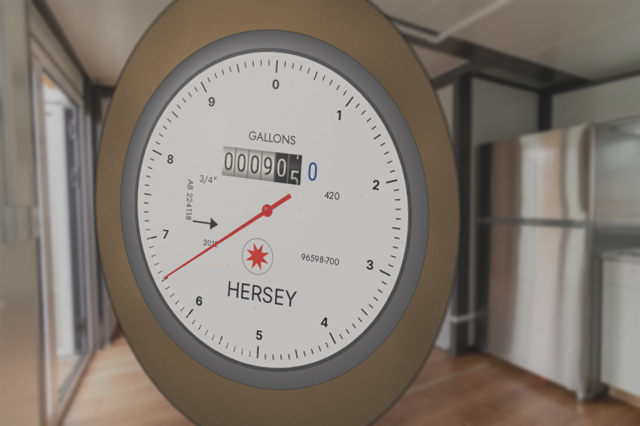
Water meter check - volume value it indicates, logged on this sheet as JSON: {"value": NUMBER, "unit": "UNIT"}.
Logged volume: {"value": 9046.5, "unit": "gal"}
